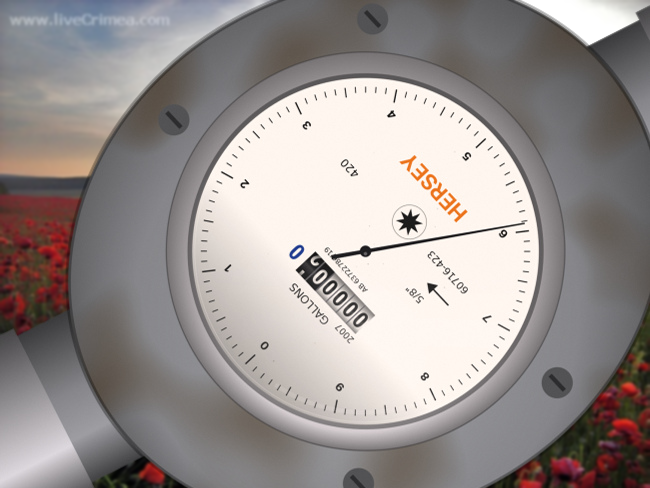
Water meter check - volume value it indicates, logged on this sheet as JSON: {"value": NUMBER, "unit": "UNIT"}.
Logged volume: {"value": 15.9, "unit": "gal"}
